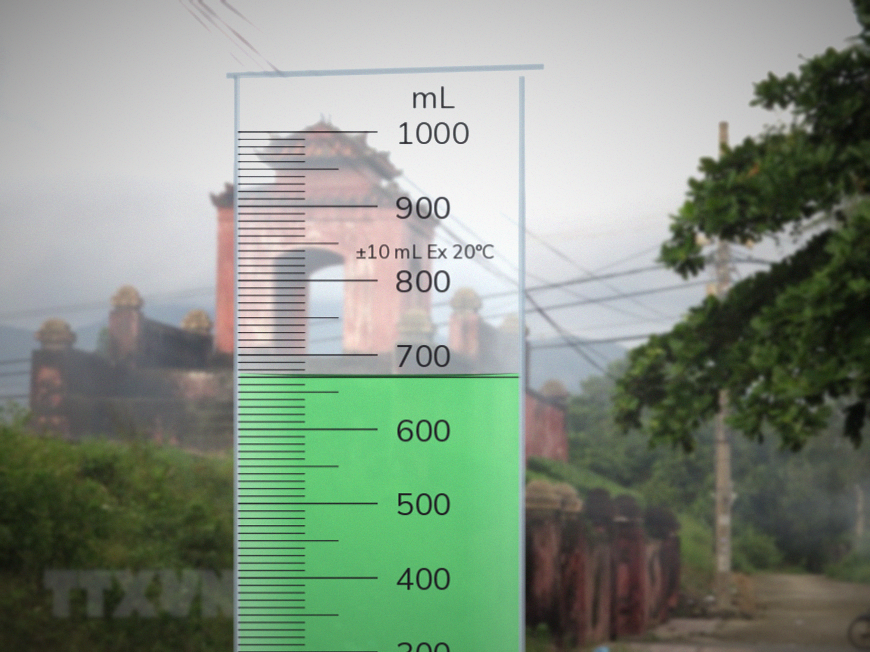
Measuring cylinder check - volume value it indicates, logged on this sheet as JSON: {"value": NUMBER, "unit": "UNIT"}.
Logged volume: {"value": 670, "unit": "mL"}
